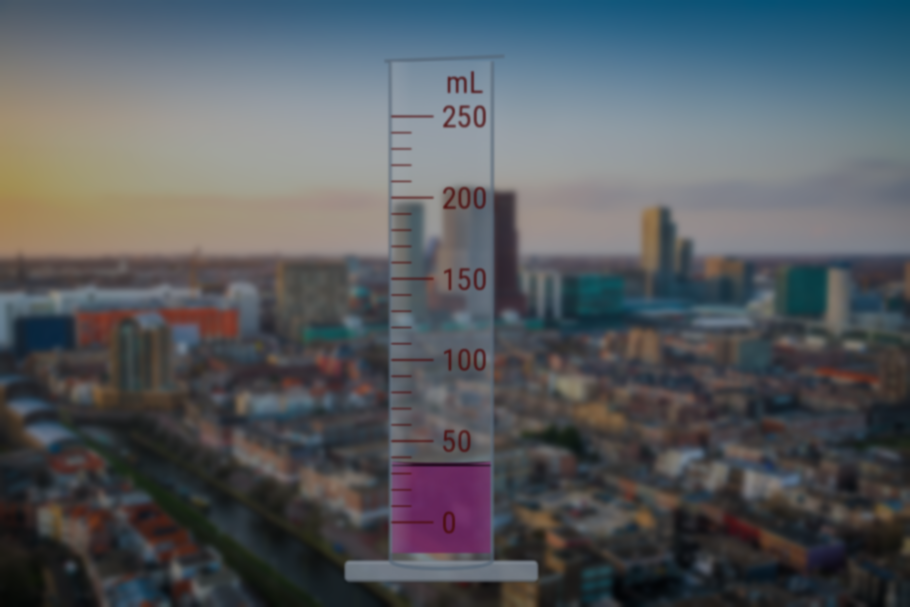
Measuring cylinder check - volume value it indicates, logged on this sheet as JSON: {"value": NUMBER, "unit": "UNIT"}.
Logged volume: {"value": 35, "unit": "mL"}
